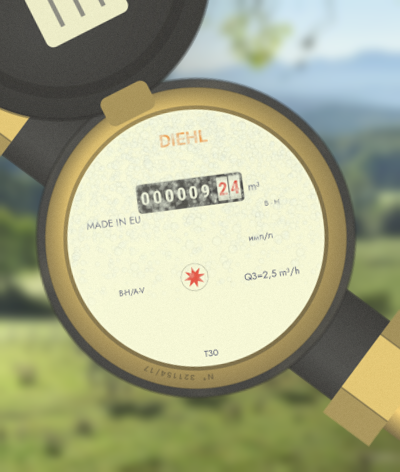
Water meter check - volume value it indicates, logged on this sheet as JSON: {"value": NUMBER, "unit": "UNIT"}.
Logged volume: {"value": 9.24, "unit": "m³"}
